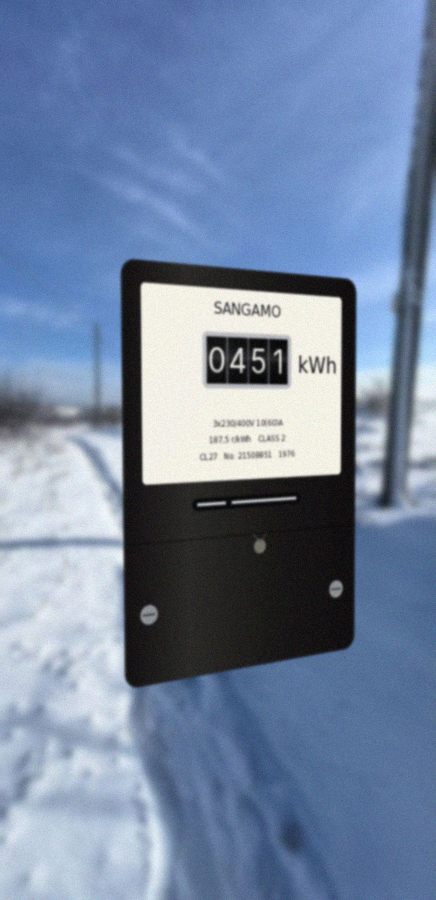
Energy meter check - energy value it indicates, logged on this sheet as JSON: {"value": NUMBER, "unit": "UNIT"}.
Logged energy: {"value": 451, "unit": "kWh"}
